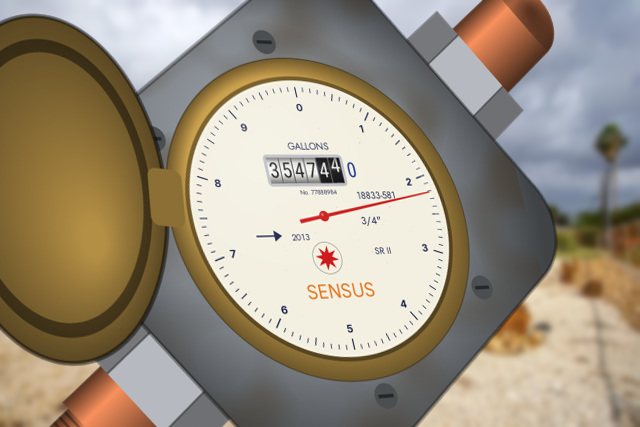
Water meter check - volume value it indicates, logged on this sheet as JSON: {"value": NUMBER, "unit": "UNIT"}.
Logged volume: {"value": 3547442.2, "unit": "gal"}
